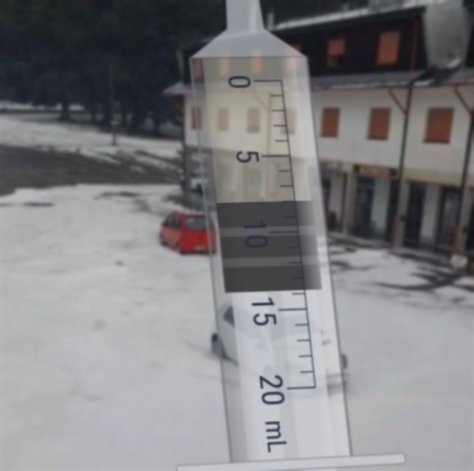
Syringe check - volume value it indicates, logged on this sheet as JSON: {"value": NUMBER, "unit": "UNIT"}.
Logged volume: {"value": 8, "unit": "mL"}
